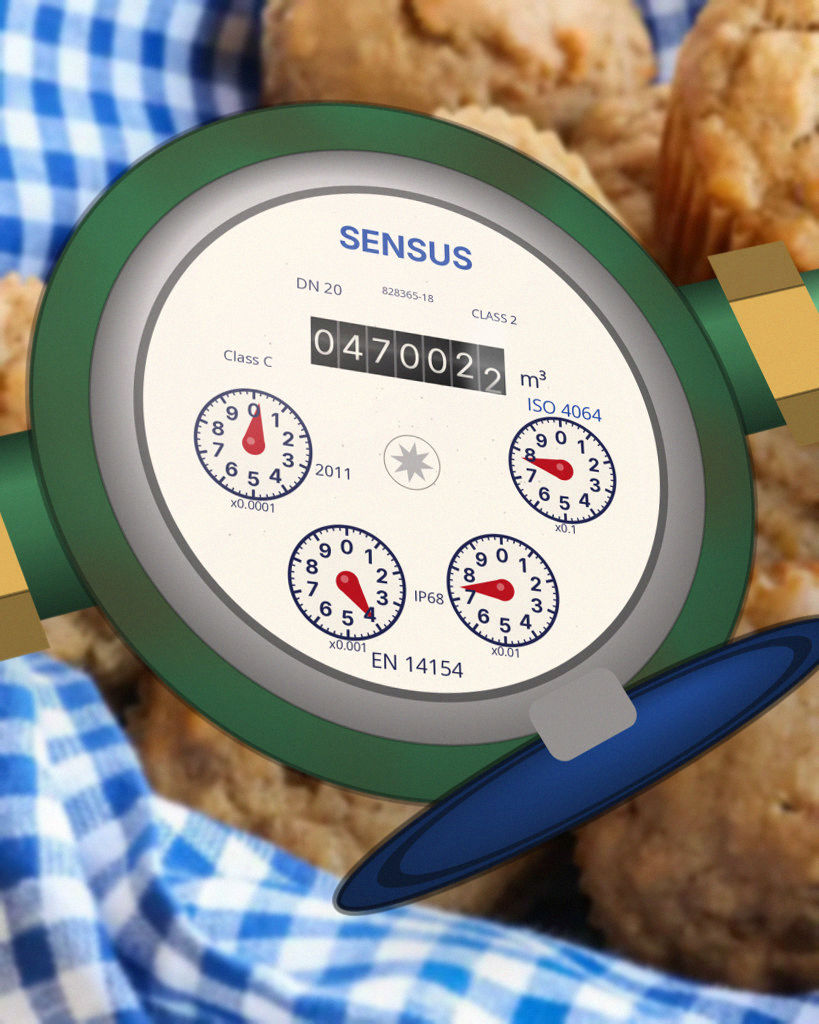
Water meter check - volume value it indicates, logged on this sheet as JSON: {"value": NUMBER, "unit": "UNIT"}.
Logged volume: {"value": 470021.7740, "unit": "m³"}
